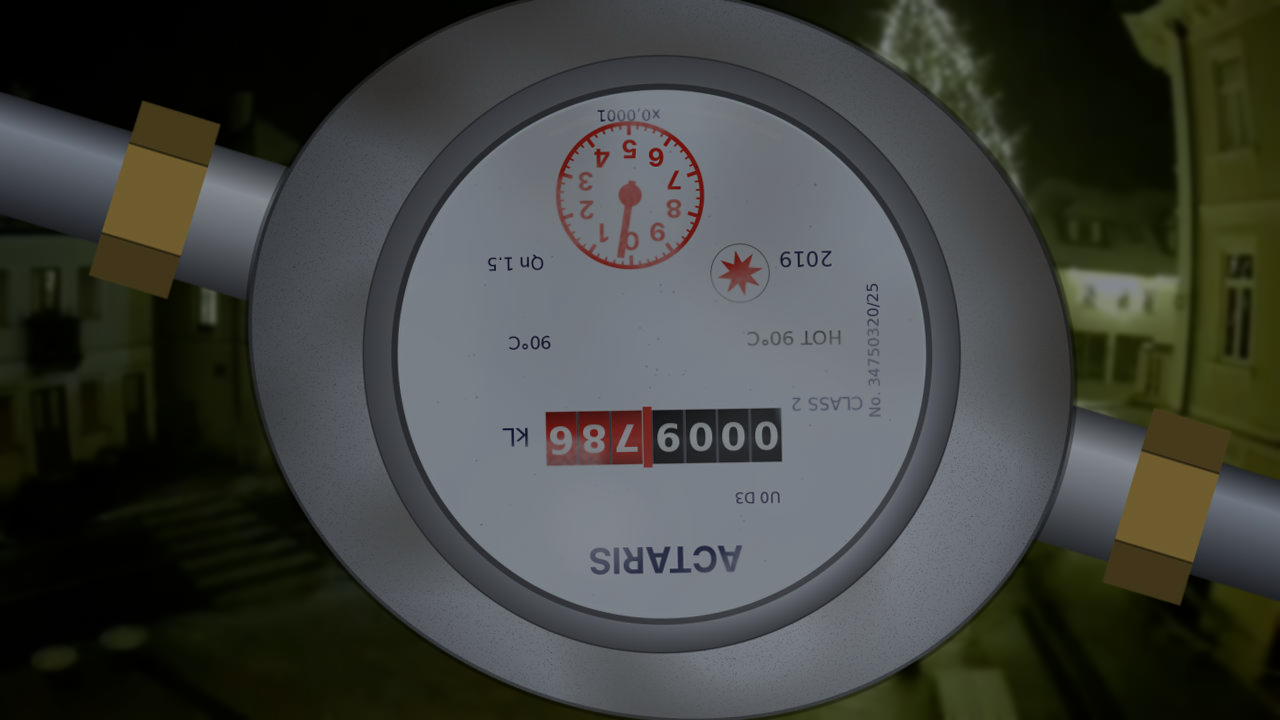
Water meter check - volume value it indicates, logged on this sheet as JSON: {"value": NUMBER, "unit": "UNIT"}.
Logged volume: {"value": 9.7860, "unit": "kL"}
